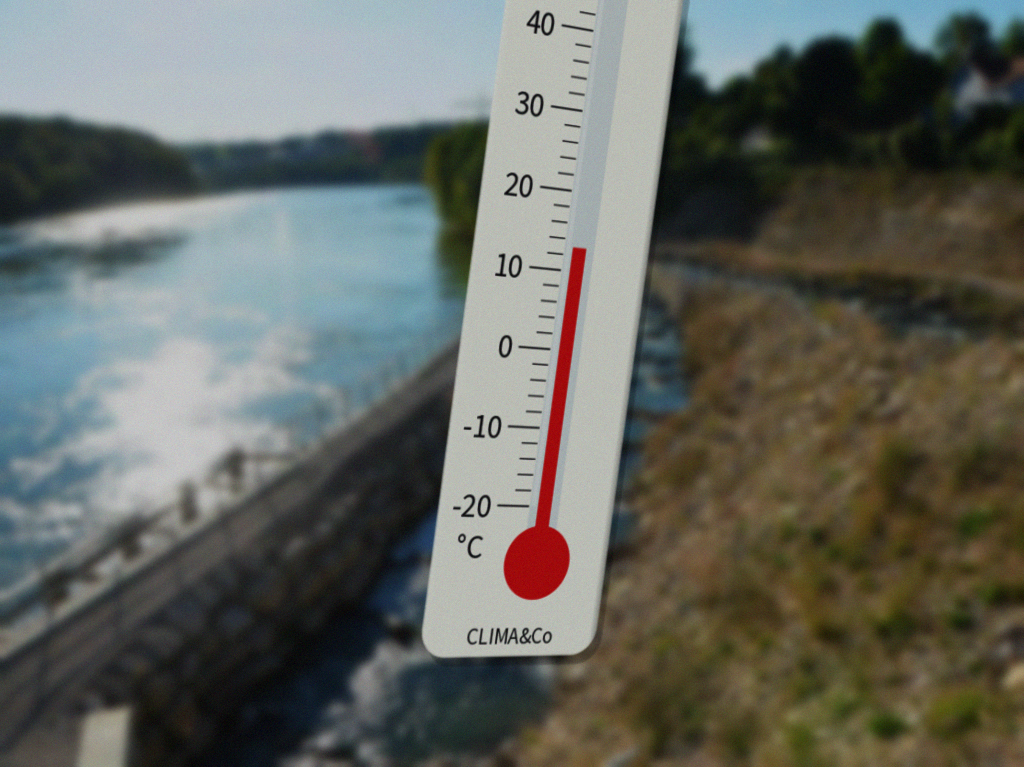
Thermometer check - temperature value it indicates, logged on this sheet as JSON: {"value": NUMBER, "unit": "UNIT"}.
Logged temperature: {"value": 13, "unit": "°C"}
